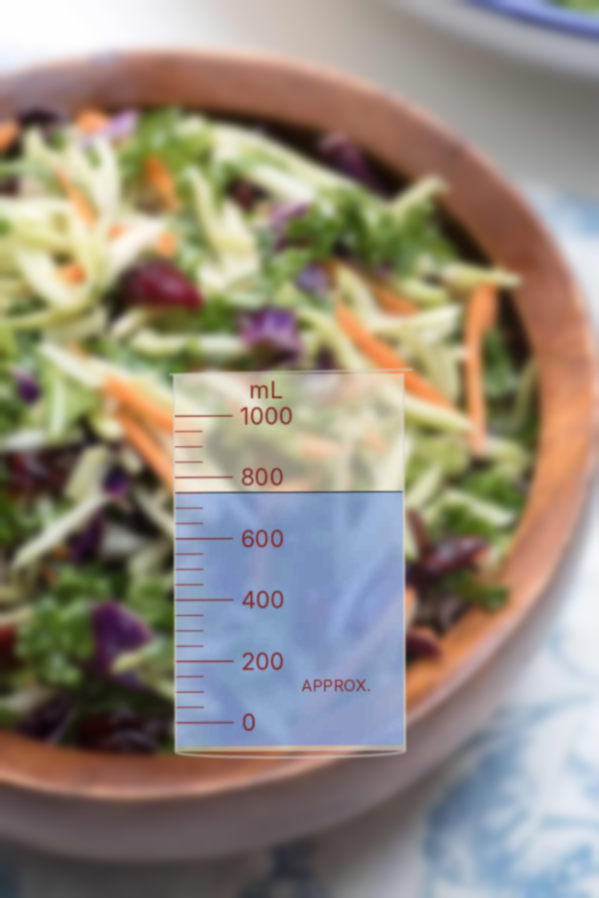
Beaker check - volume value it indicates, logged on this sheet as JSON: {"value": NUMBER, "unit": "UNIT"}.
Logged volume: {"value": 750, "unit": "mL"}
